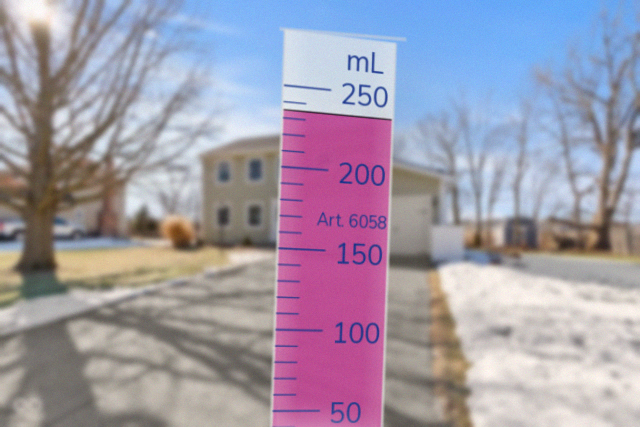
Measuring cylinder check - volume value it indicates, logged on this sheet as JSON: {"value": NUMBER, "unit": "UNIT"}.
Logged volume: {"value": 235, "unit": "mL"}
